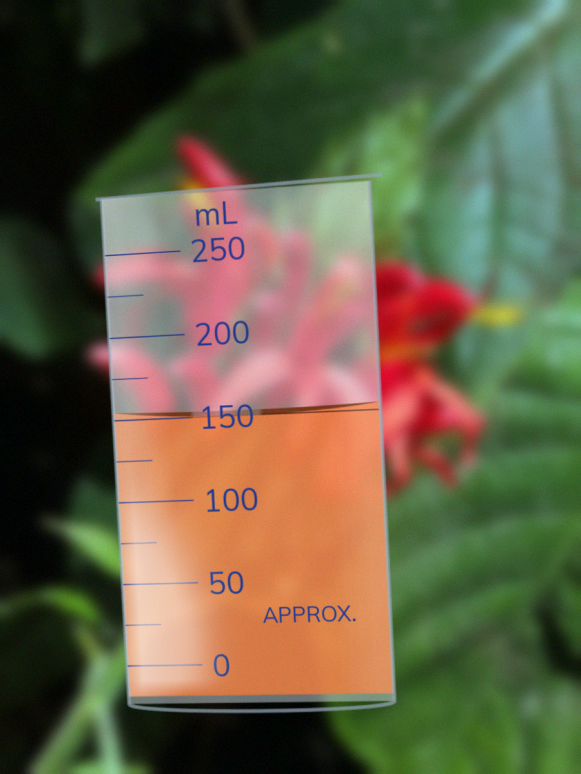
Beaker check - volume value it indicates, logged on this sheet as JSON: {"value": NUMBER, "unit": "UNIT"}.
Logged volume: {"value": 150, "unit": "mL"}
